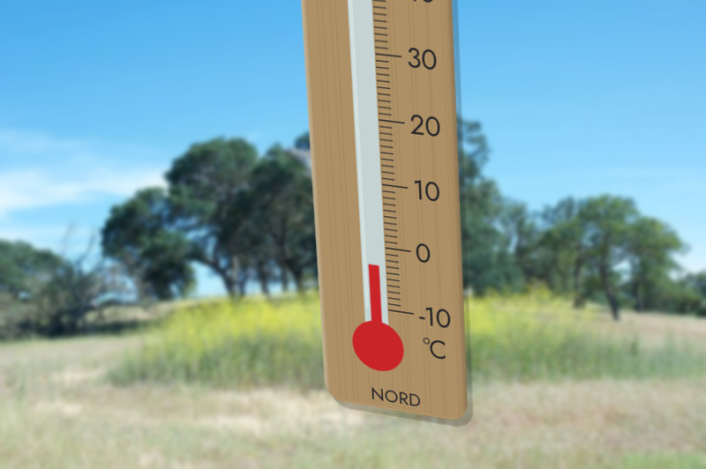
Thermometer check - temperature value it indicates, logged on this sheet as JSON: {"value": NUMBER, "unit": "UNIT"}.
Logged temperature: {"value": -3, "unit": "°C"}
